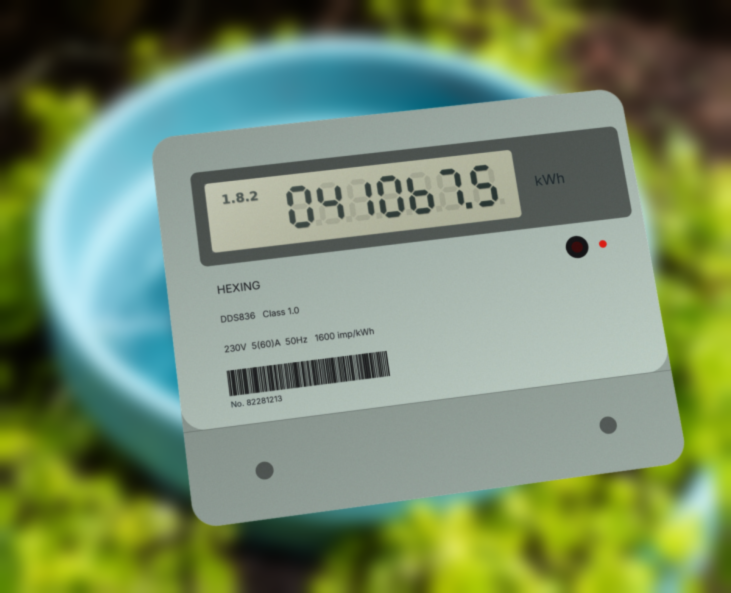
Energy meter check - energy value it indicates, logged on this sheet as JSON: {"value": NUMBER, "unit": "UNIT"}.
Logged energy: {"value": 41067.5, "unit": "kWh"}
